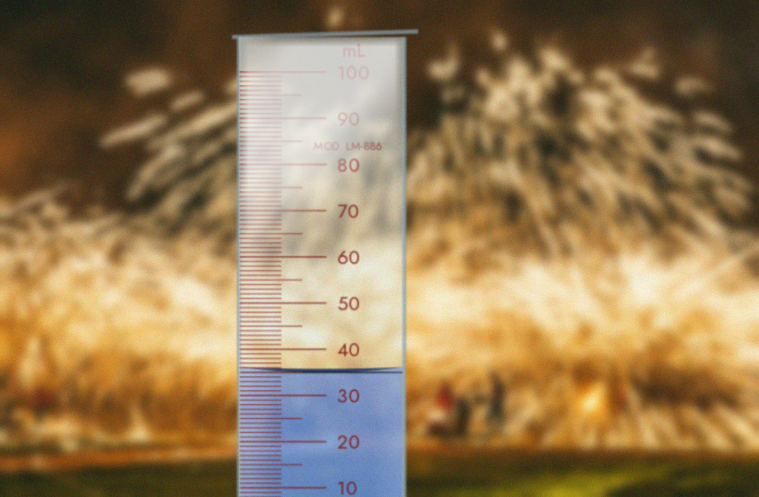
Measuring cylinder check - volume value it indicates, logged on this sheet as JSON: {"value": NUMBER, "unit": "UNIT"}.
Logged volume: {"value": 35, "unit": "mL"}
